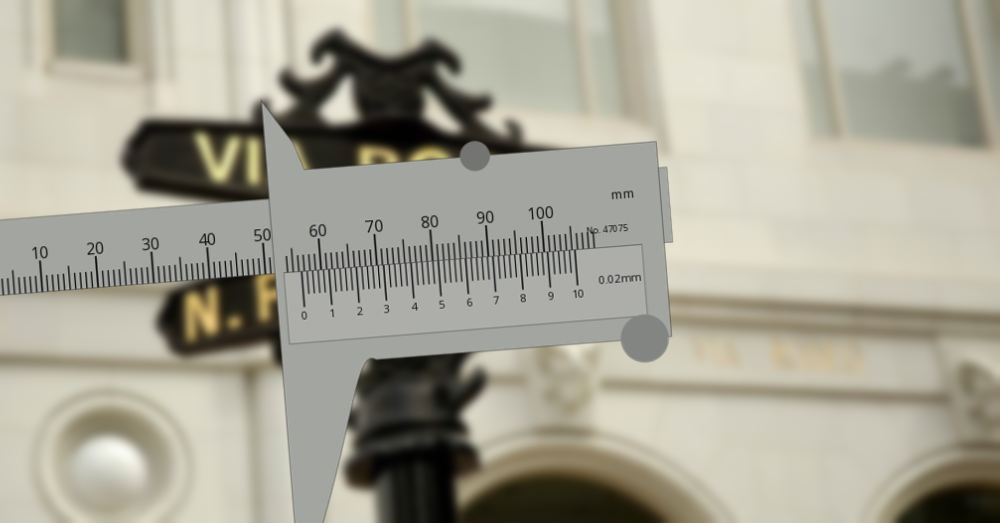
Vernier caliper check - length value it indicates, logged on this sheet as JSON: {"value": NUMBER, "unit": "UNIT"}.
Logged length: {"value": 56.5, "unit": "mm"}
